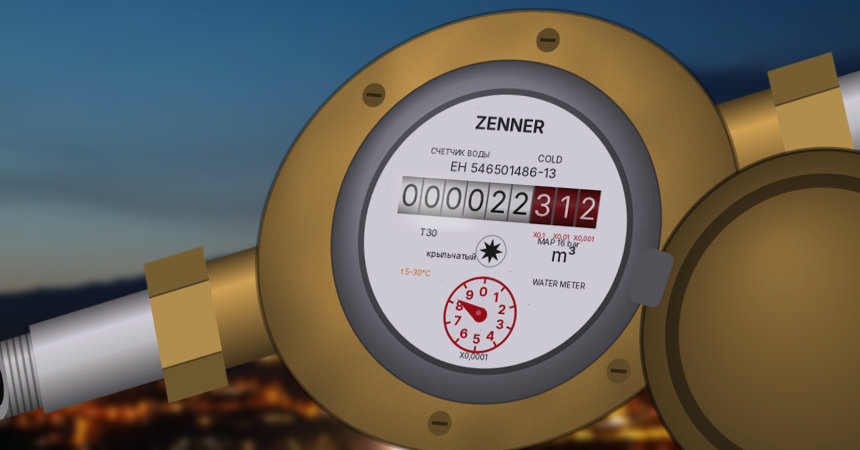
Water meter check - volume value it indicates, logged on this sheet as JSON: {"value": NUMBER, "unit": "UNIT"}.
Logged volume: {"value": 22.3128, "unit": "m³"}
